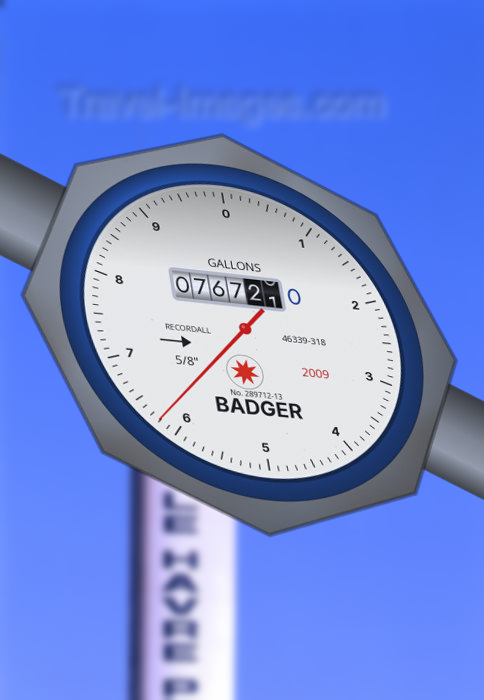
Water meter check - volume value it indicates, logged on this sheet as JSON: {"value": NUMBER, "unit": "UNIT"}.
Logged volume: {"value": 767206.2, "unit": "gal"}
